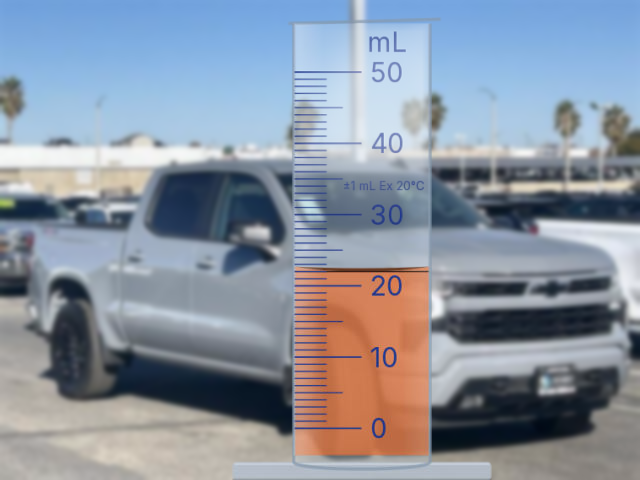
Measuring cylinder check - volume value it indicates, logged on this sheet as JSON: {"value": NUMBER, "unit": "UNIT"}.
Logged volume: {"value": 22, "unit": "mL"}
